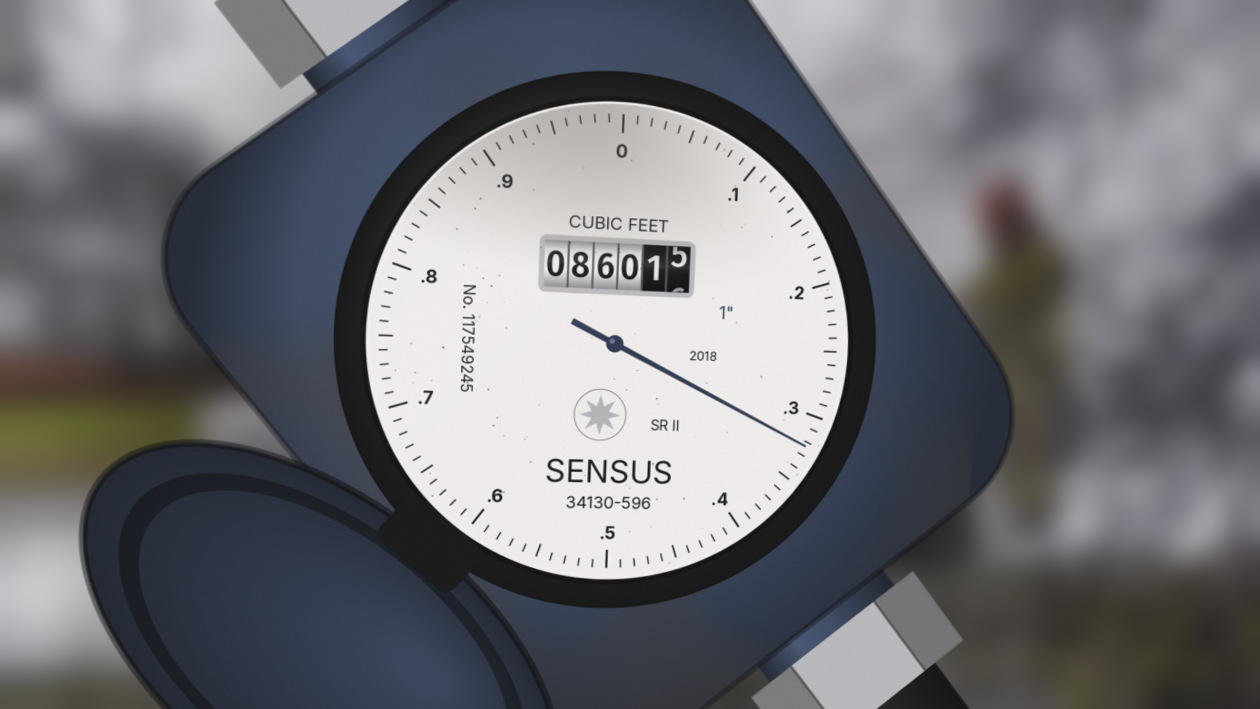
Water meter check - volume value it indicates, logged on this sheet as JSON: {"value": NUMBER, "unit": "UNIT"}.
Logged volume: {"value": 86015.32, "unit": "ft³"}
